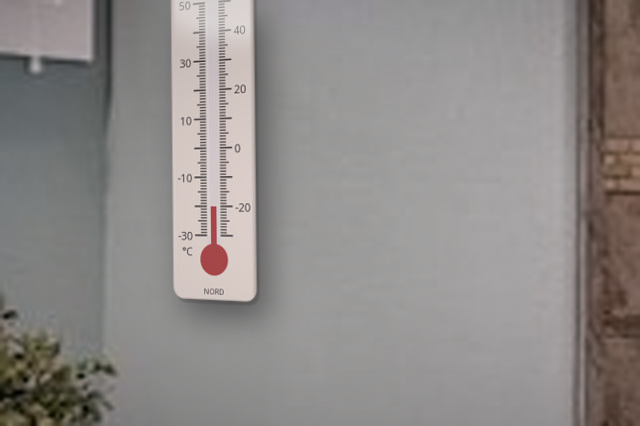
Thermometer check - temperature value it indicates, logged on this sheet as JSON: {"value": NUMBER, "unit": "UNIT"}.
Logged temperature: {"value": -20, "unit": "°C"}
